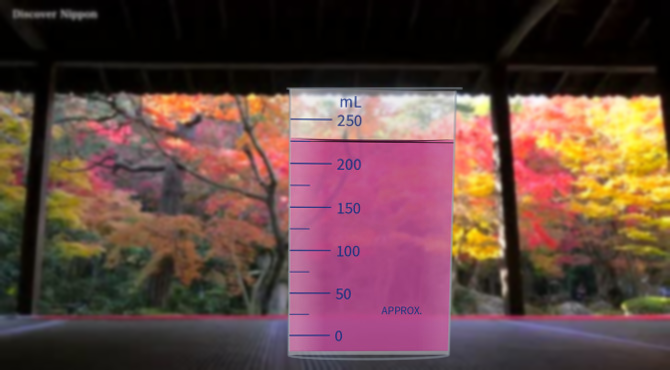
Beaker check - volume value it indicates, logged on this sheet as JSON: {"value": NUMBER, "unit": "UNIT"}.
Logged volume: {"value": 225, "unit": "mL"}
